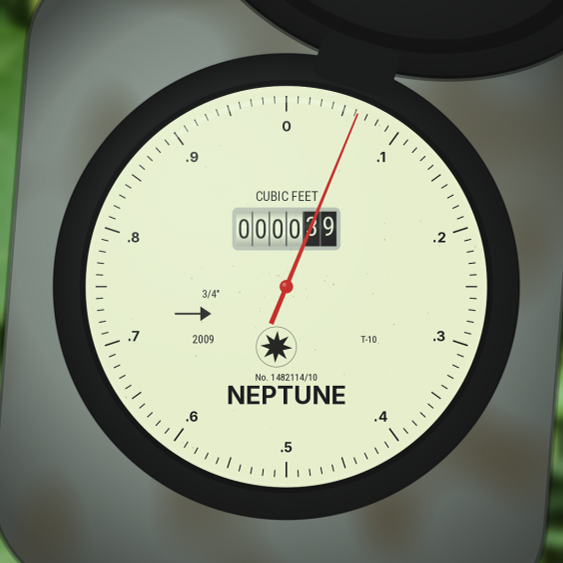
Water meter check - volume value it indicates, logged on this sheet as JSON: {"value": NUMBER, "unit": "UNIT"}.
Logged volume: {"value": 39.06, "unit": "ft³"}
